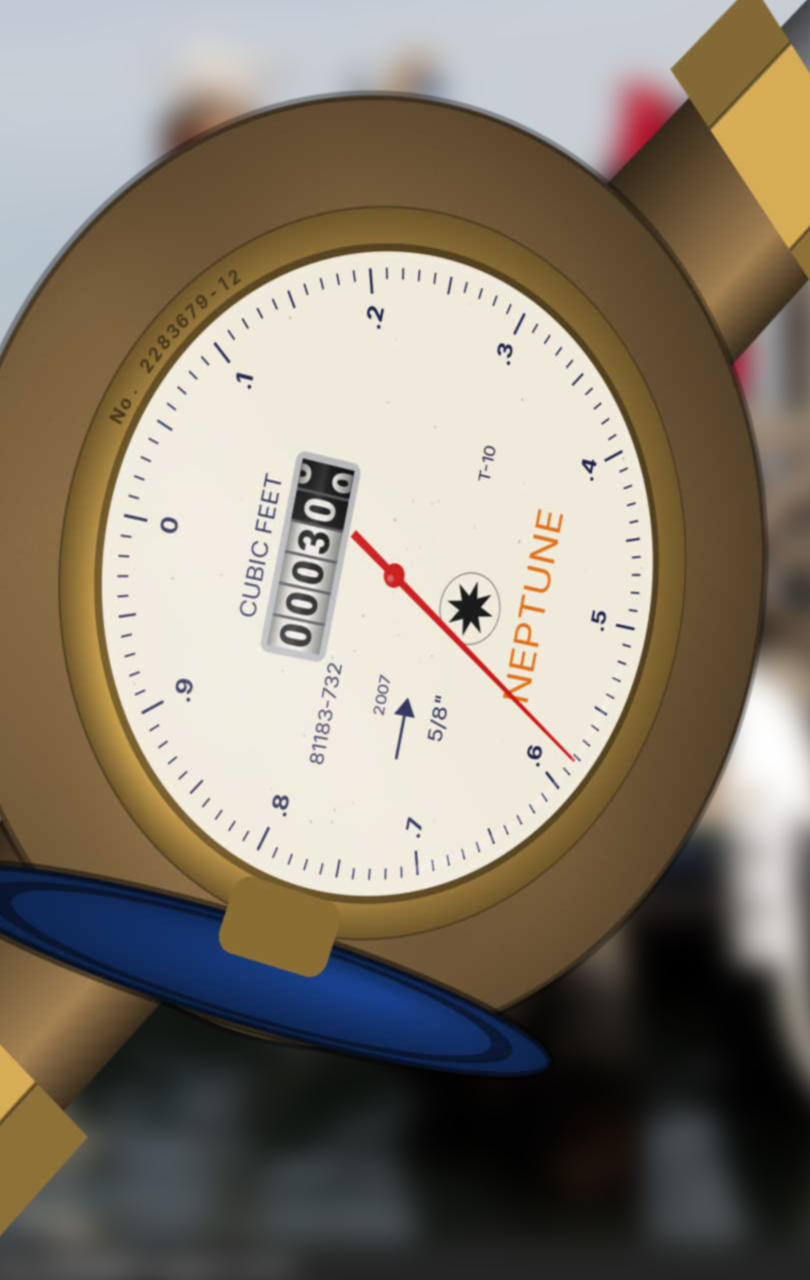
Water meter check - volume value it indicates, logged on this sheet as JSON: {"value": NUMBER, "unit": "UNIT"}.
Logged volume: {"value": 308.58, "unit": "ft³"}
